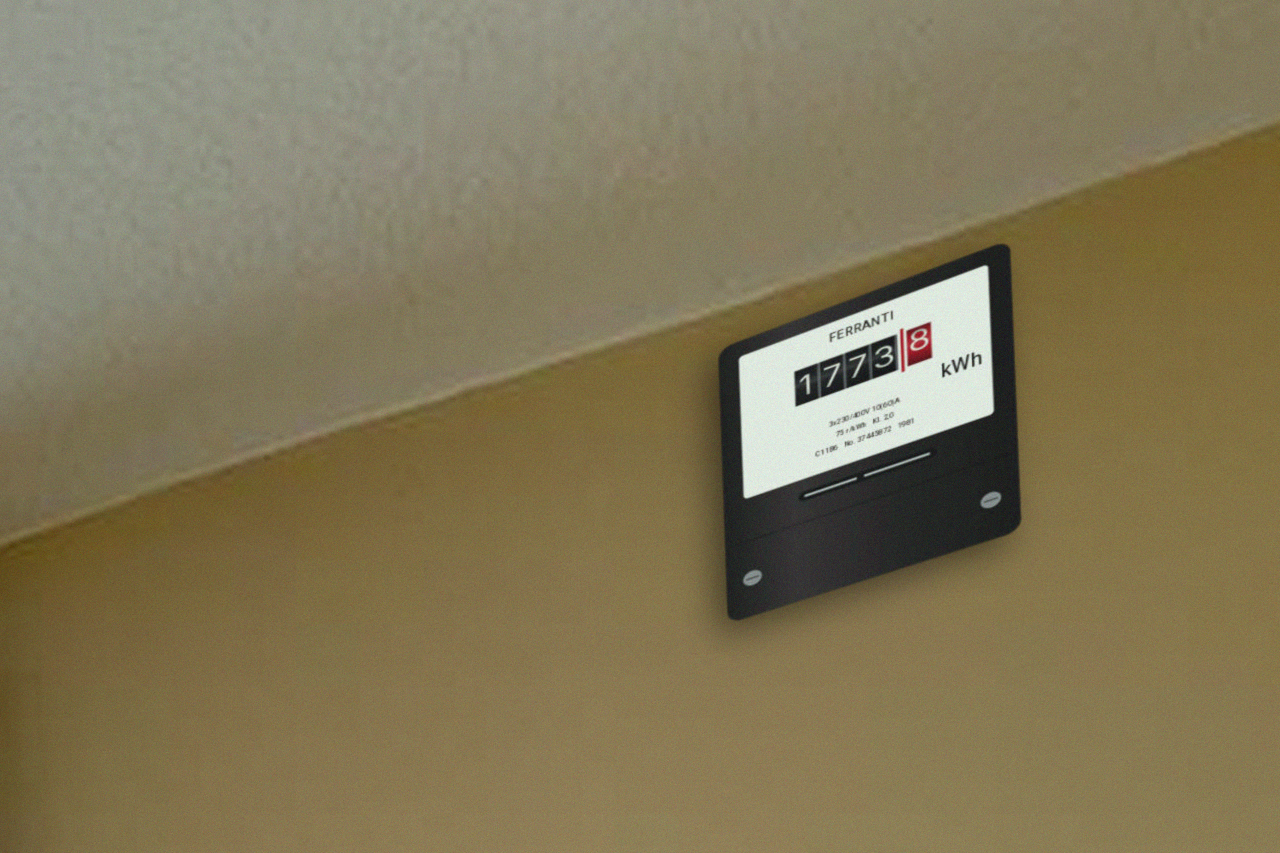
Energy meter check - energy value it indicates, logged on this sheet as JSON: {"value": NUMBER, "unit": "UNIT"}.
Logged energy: {"value": 1773.8, "unit": "kWh"}
